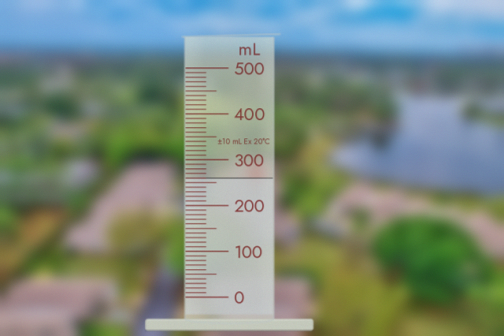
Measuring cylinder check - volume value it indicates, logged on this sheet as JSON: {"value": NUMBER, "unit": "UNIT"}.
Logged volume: {"value": 260, "unit": "mL"}
